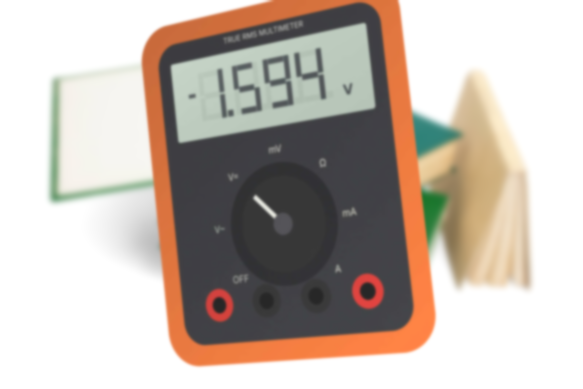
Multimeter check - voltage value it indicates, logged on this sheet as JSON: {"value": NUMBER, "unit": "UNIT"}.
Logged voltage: {"value": -1.594, "unit": "V"}
